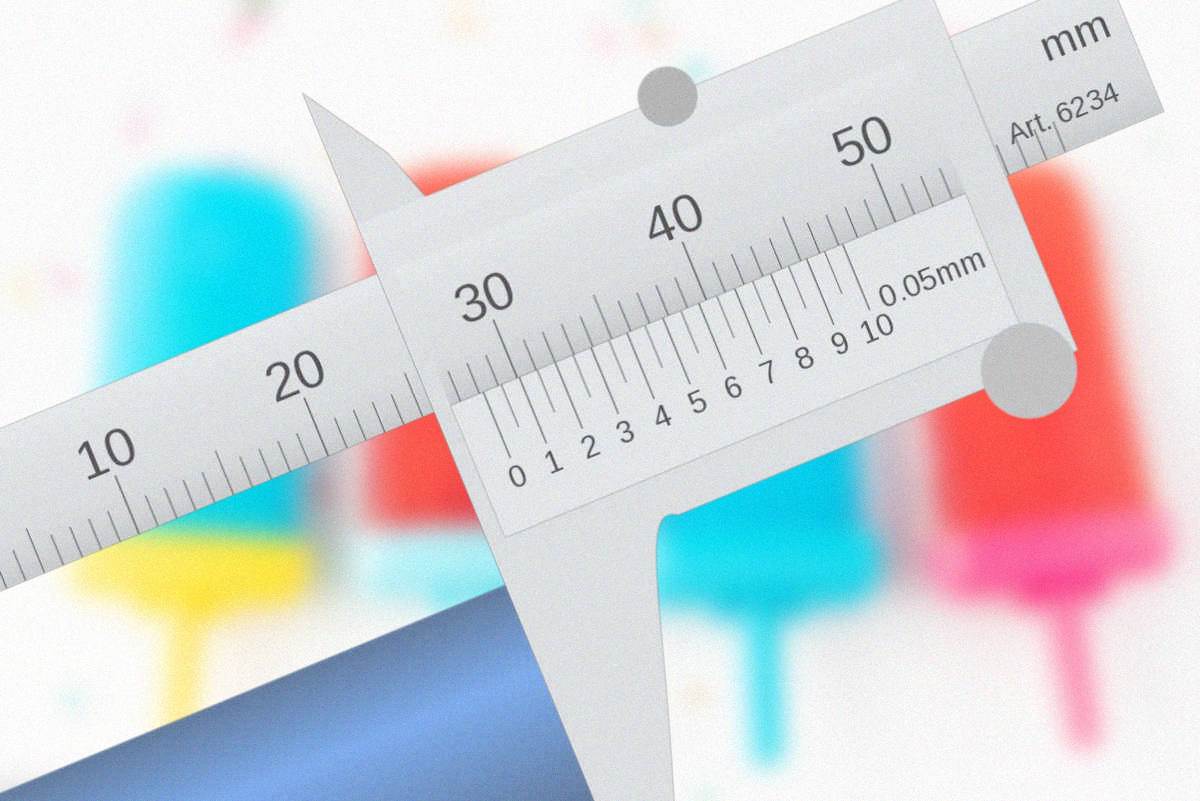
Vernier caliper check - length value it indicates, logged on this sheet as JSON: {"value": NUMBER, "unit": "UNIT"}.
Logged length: {"value": 28.2, "unit": "mm"}
